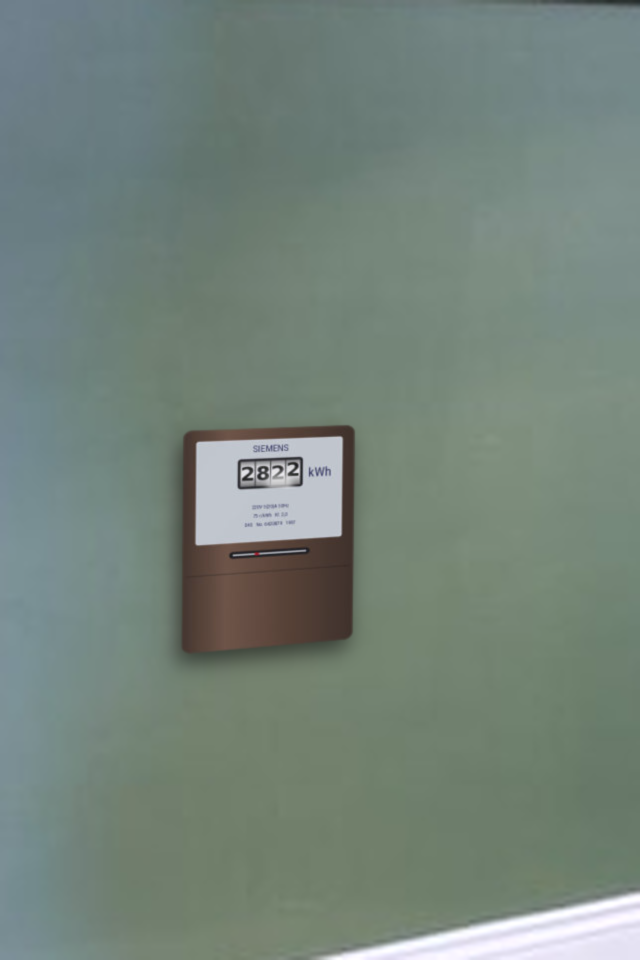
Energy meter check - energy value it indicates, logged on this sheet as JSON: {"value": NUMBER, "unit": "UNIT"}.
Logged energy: {"value": 2822, "unit": "kWh"}
